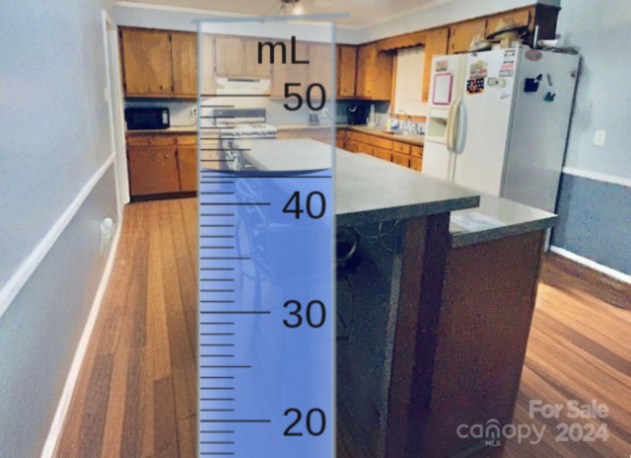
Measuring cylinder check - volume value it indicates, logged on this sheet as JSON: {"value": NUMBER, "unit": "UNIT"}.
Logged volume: {"value": 42.5, "unit": "mL"}
